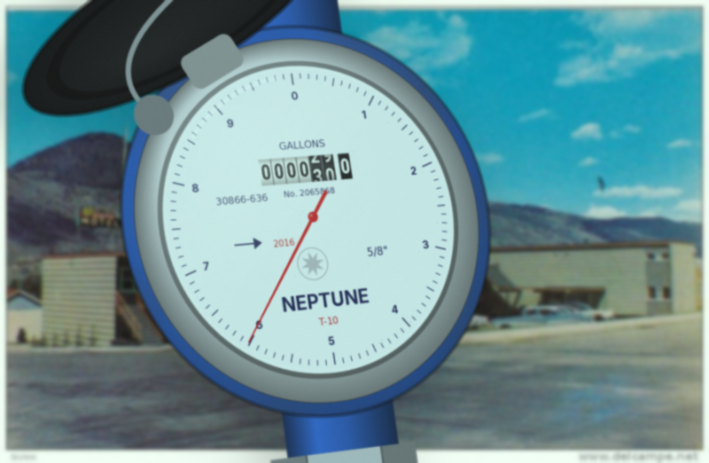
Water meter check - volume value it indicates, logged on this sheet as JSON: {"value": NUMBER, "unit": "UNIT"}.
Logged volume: {"value": 296.0, "unit": "gal"}
